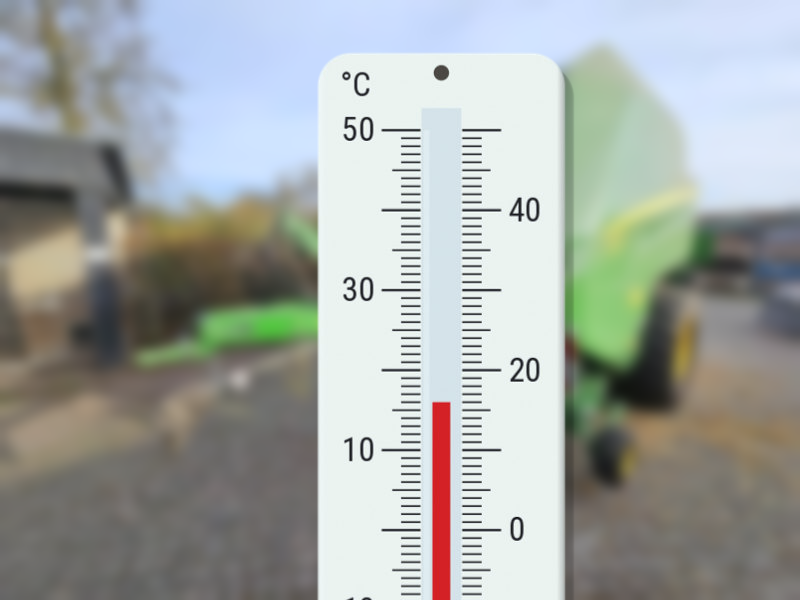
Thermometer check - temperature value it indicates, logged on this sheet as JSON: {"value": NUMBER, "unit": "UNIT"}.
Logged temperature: {"value": 16, "unit": "°C"}
